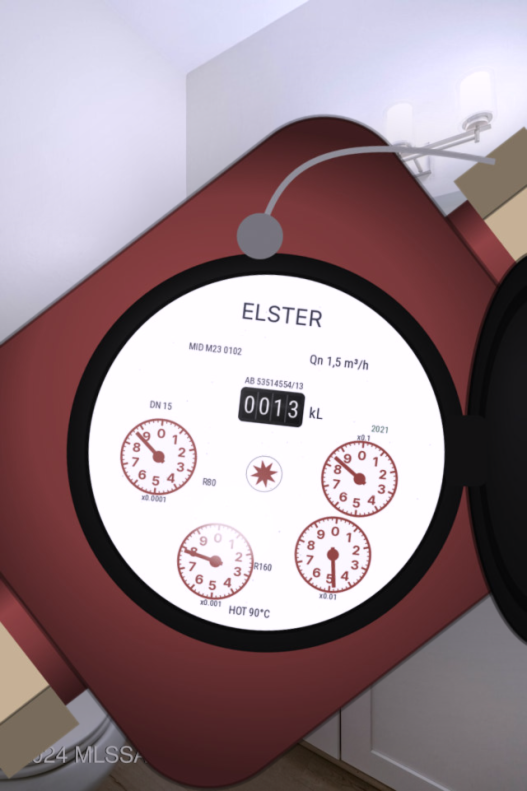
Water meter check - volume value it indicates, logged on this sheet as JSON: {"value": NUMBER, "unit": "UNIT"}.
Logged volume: {"value": 13.8478, "unit": "kL"}
